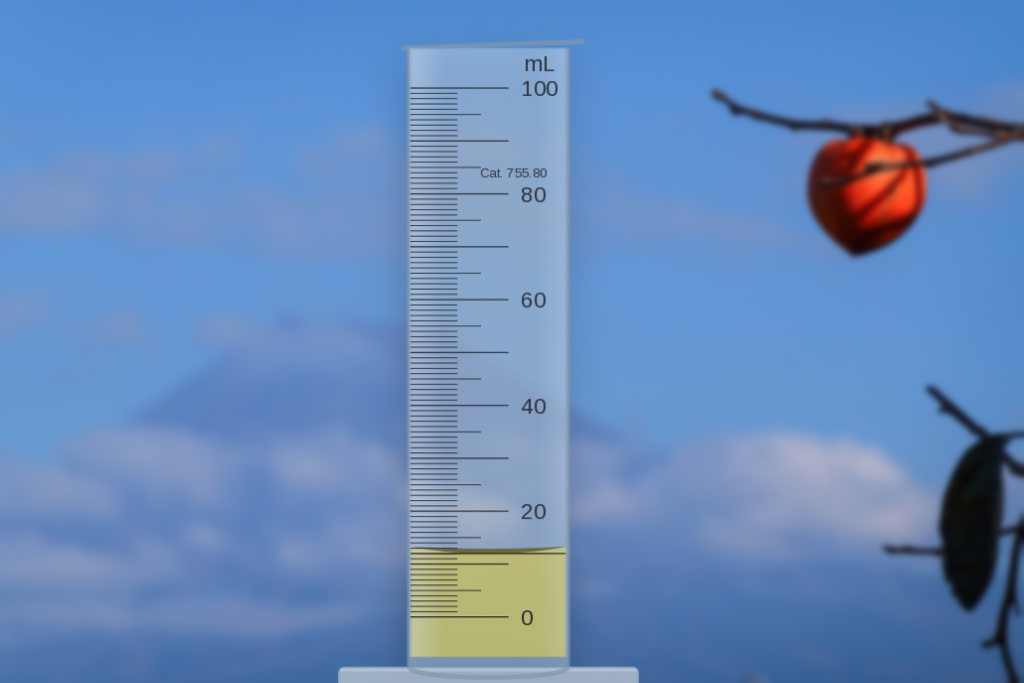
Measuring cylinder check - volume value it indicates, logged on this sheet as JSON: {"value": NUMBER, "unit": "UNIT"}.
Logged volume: {"value": 12, "unit": "mL"}
